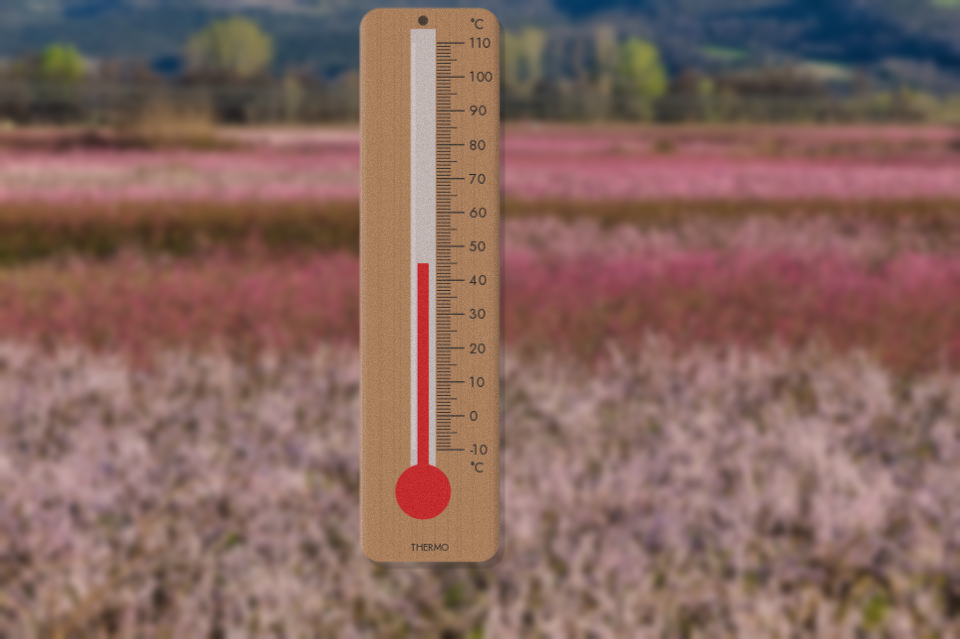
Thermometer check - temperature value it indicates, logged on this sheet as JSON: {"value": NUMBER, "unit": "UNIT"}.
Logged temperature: {"value": 45, "unit": "°C"}
